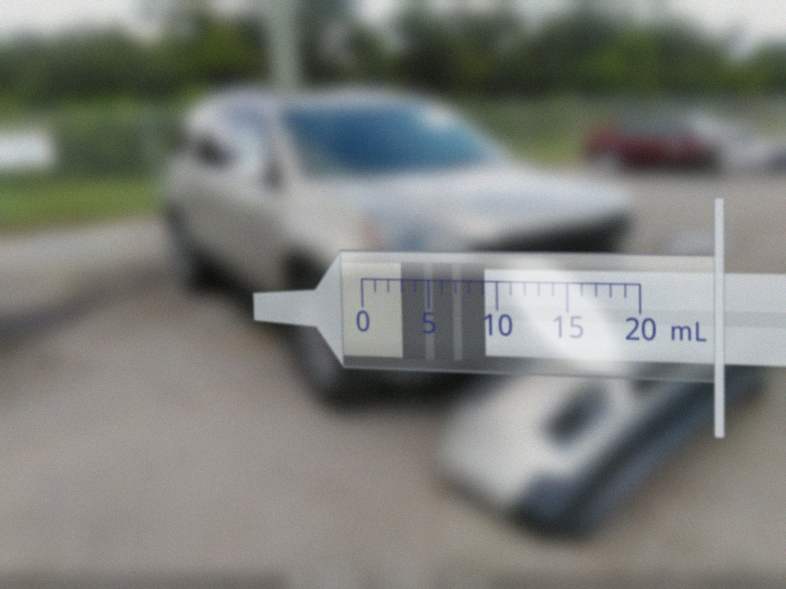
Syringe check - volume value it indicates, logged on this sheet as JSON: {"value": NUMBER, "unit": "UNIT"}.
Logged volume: {"value": 3, "unit": "mL"}
